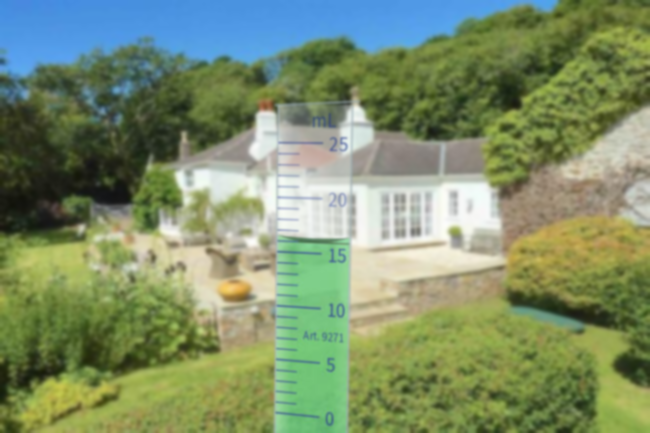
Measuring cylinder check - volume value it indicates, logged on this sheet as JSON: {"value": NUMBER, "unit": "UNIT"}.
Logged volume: {"value": 16, "unit": "mL"}
